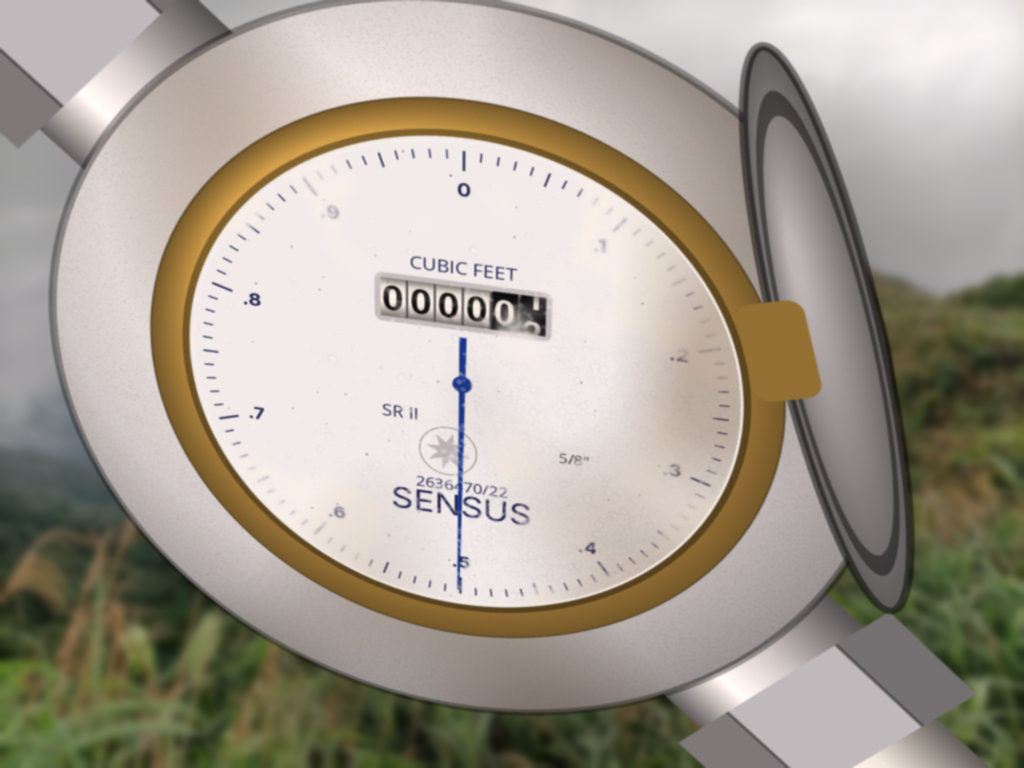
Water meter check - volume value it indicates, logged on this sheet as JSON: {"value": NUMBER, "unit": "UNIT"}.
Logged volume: {"value": 1.50, "unit": "ft³"}
